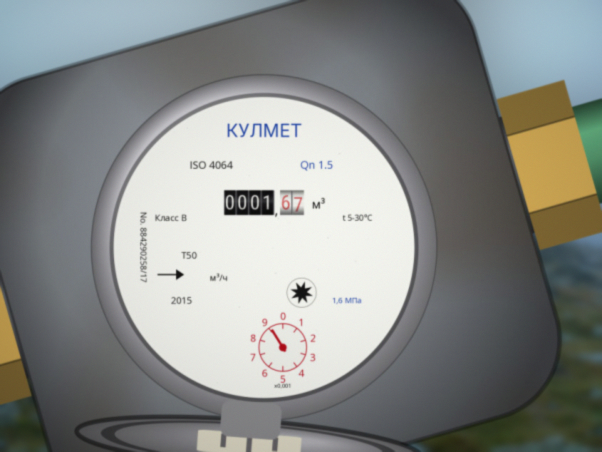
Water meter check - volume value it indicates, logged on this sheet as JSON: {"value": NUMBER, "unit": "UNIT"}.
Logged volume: {"value": 1.669, "unit": "m³"}
